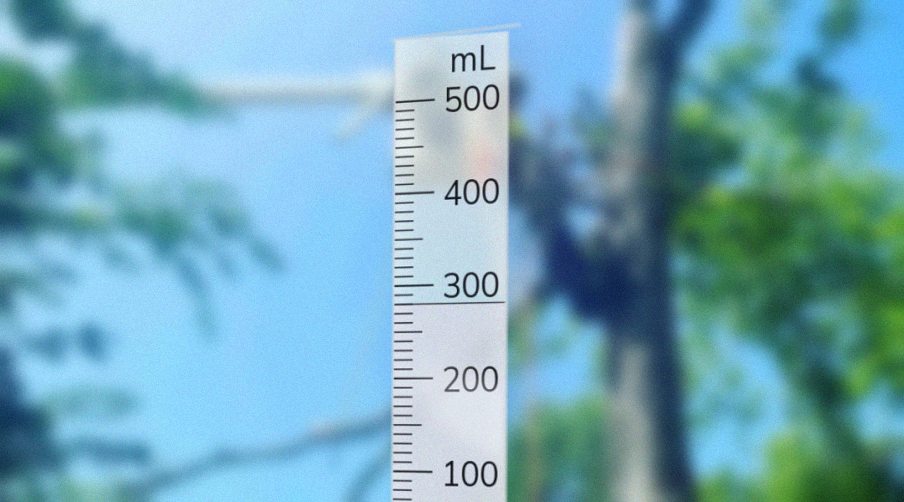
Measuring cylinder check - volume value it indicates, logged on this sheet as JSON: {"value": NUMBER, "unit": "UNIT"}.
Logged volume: {"value": 280, "unit": "mL"}
